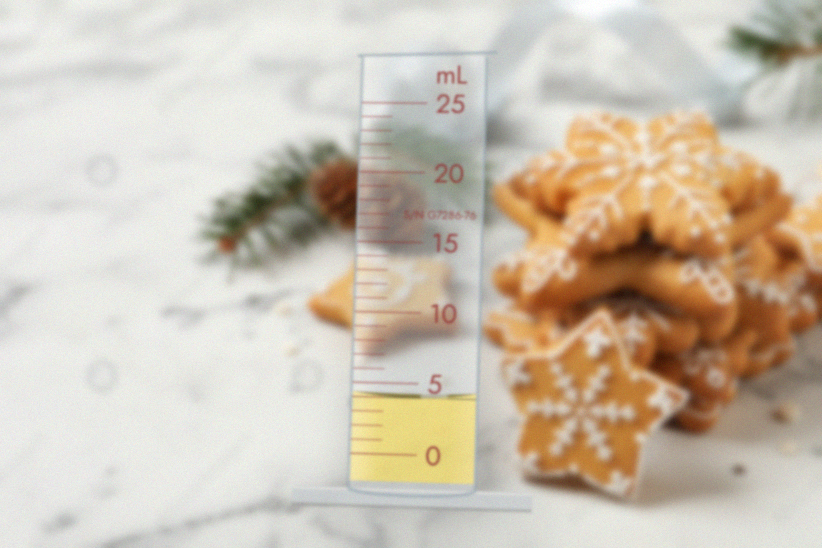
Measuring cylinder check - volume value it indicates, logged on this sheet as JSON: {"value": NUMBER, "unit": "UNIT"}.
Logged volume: {"value": 4, "unit": "mL"}
